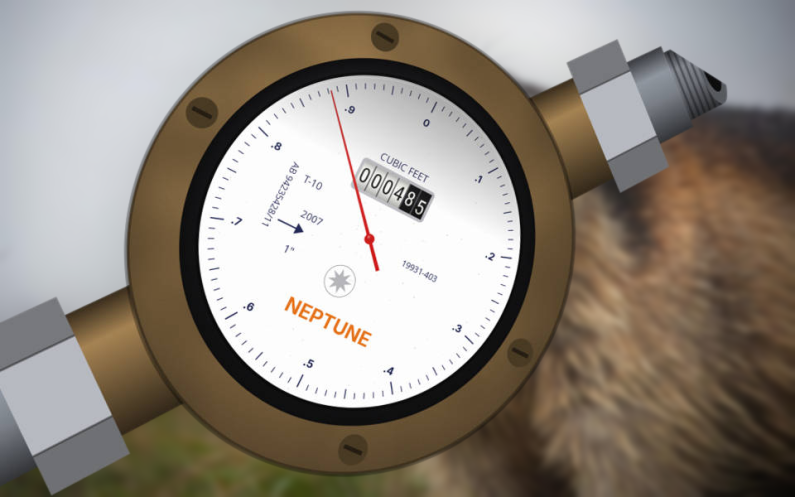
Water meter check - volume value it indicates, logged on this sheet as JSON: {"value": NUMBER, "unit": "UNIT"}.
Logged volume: {"value": 484.88, "unit": "ft³"}
